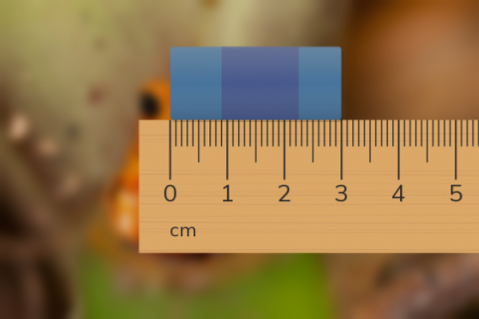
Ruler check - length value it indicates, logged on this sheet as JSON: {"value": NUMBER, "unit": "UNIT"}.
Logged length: {"value": 3, "unit": "cm"}
